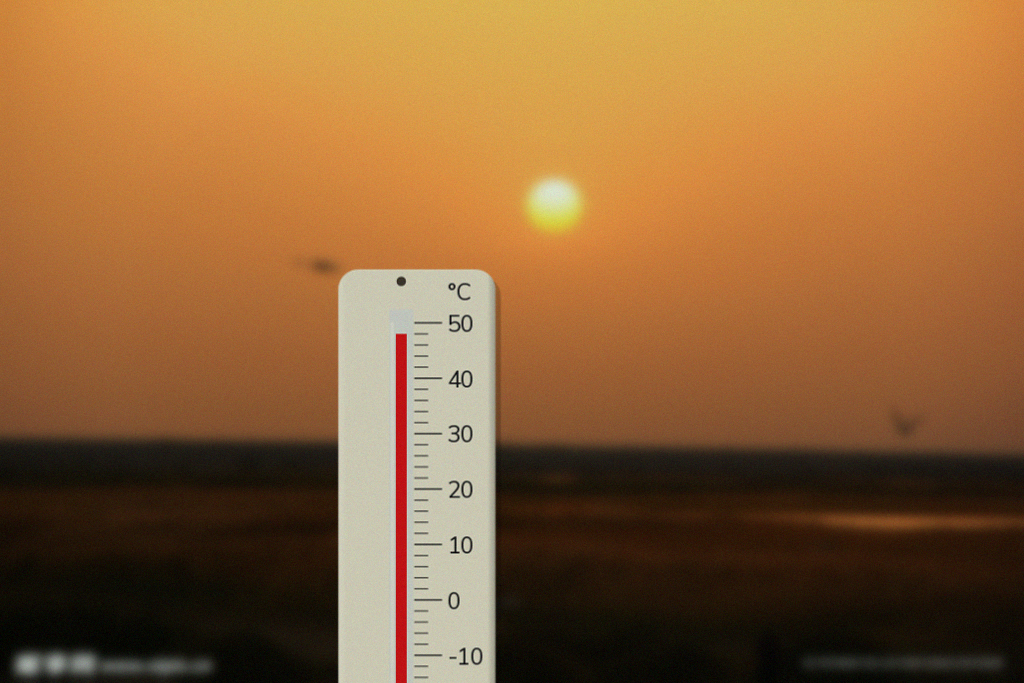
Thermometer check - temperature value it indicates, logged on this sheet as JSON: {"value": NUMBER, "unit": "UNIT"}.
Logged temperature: {"value": 48, "unit": "°C"}
